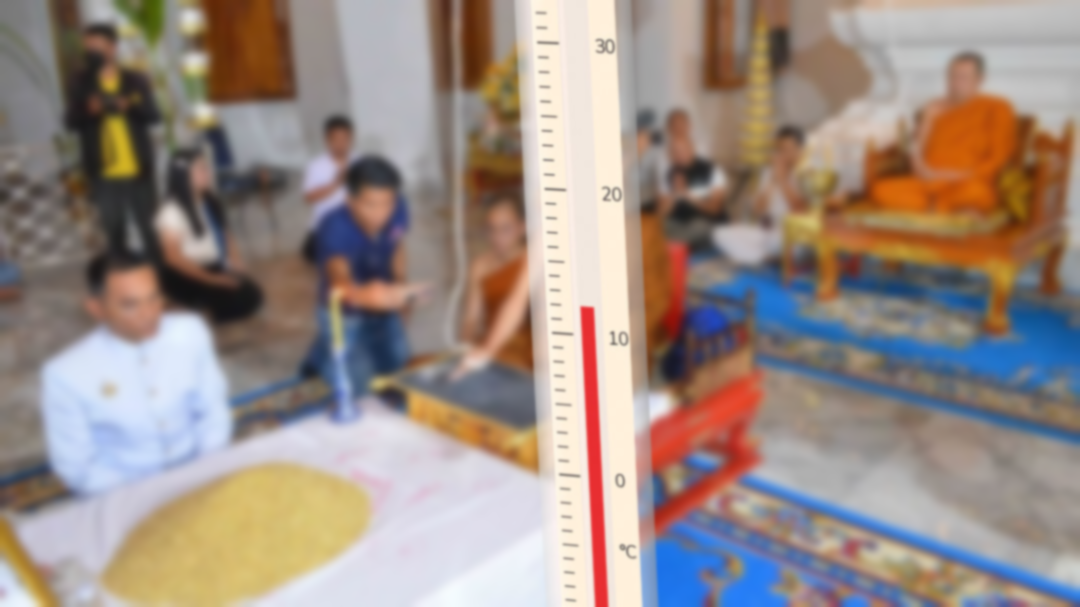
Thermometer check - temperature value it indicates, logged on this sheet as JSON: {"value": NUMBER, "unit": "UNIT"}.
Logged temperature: {"value": 12, "unit": "°C"}
